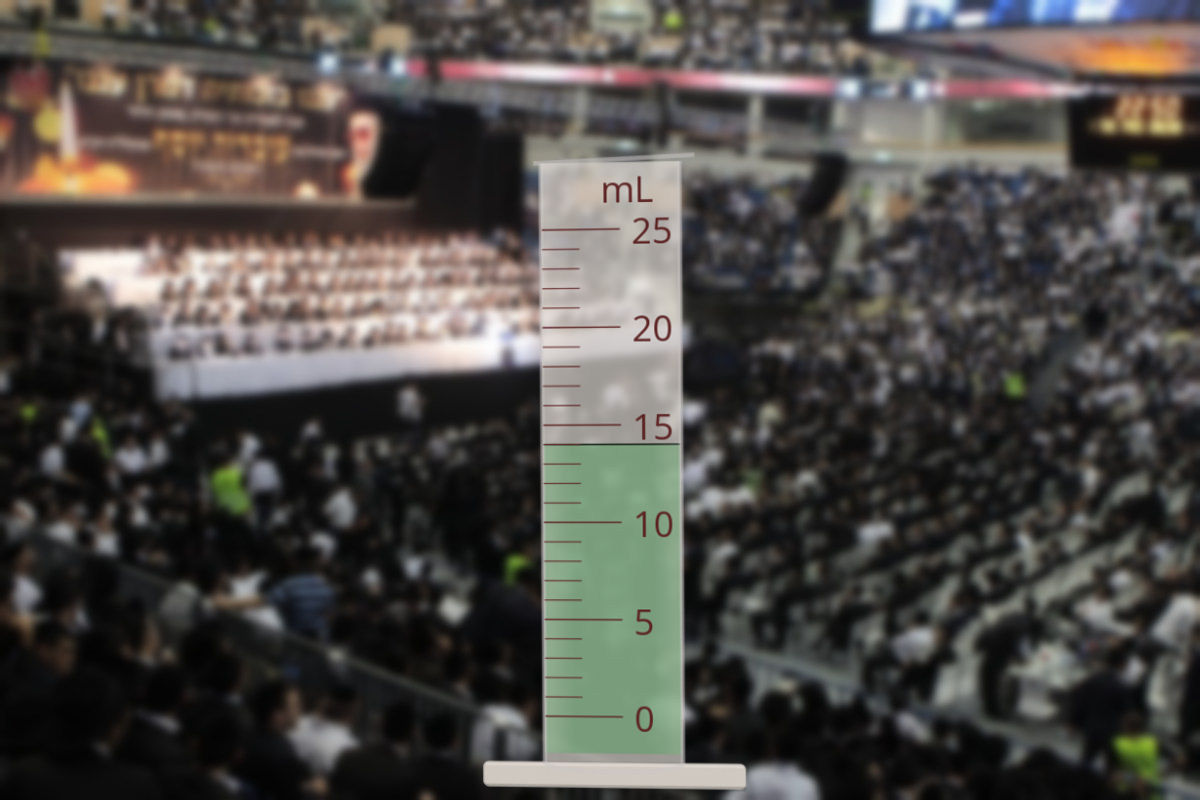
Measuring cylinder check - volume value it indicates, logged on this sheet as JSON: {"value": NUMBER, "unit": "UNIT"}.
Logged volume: {"value": 14, "unit": "mL"}
